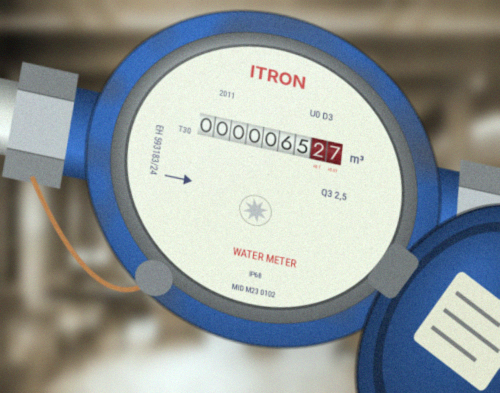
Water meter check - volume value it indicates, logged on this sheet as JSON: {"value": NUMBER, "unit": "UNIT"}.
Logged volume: {"value": 65.27, "unit": "m³"}
